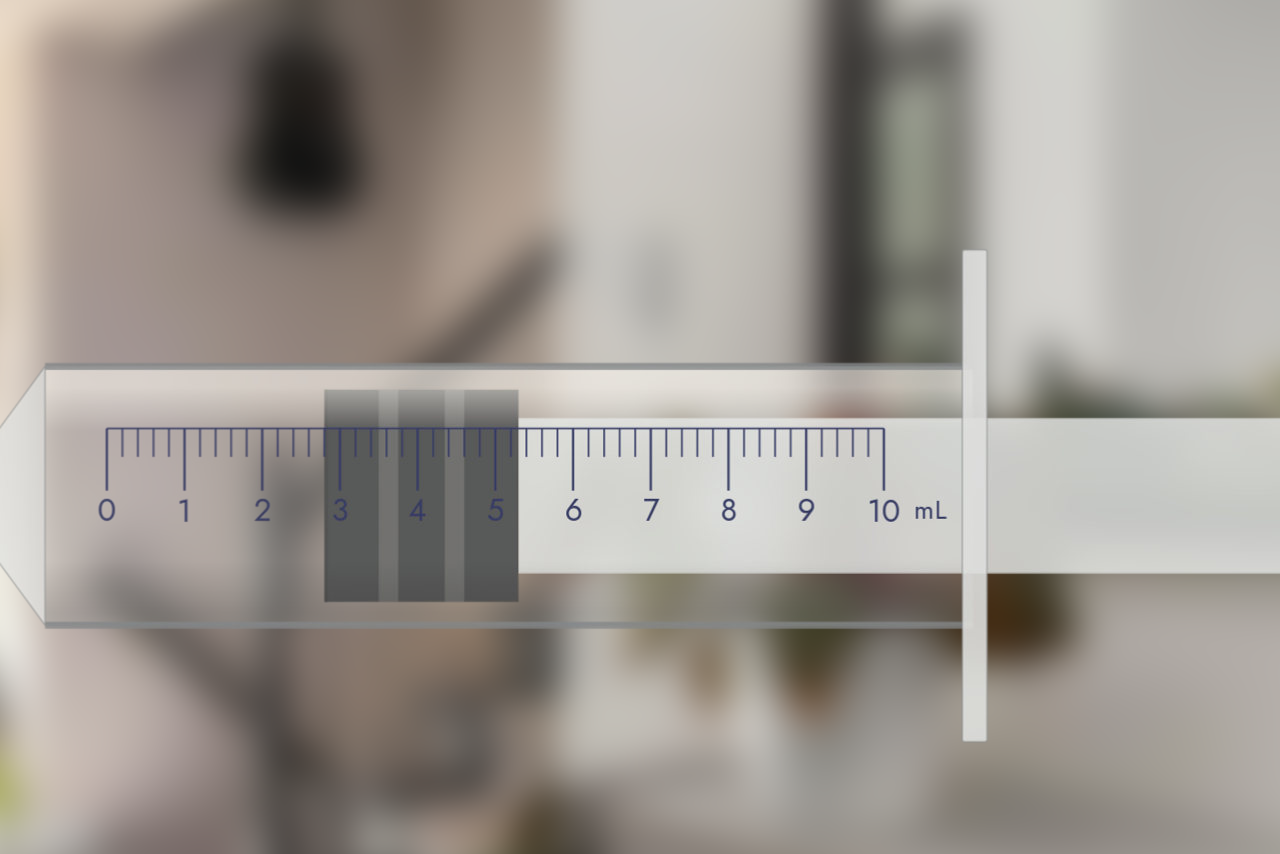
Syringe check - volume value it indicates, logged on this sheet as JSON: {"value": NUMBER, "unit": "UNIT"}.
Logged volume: {"value": 2.8, "unit": "mL"}
